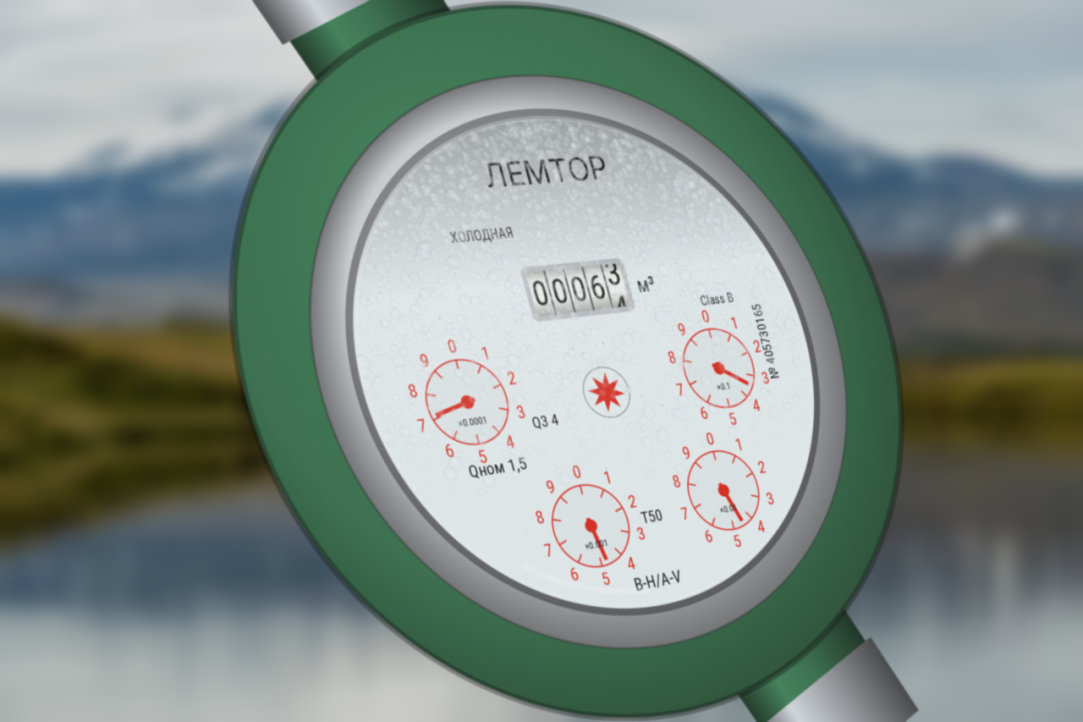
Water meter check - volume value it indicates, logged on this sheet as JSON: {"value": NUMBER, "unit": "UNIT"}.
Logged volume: {"value": 63.3447, "unit": "m³"}
